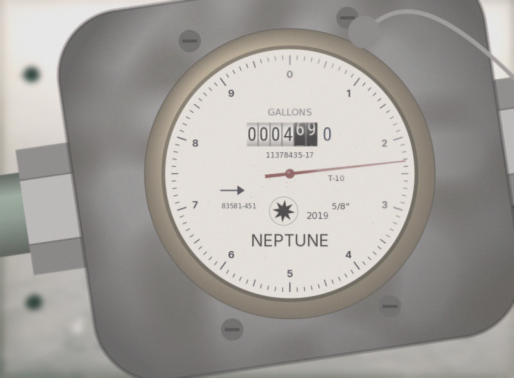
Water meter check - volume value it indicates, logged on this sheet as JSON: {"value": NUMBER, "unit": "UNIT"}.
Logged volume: {"value": 4692.3, "unit": "gal"}
